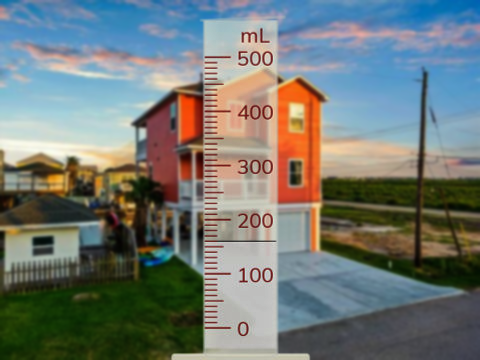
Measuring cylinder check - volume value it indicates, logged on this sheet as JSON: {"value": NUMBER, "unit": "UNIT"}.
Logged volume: {"value": 160, "unit": "mL"}
